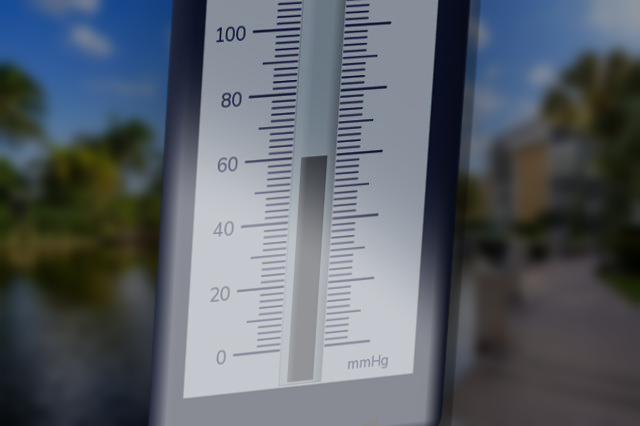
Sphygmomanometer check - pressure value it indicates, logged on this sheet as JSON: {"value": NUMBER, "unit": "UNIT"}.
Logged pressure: {"value": 60, "unit": "mmHg"}
